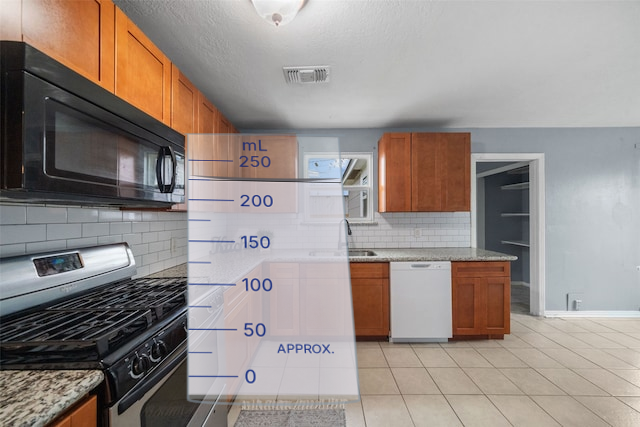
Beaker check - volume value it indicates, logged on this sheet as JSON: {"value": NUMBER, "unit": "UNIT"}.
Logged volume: {"value": 225, "unit": "mL"}
